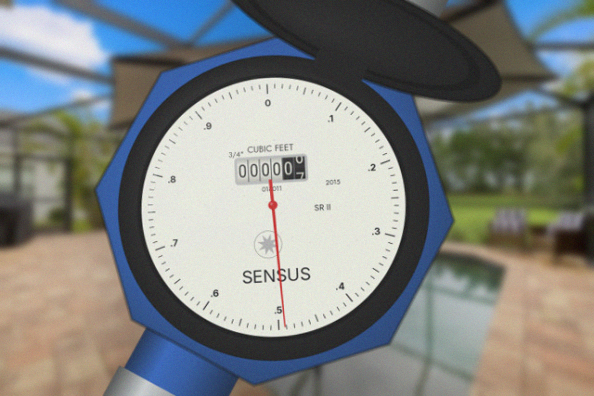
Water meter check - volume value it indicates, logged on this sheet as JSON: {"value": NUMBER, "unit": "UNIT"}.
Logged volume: {"value": 6.49, "unit": "ft³"}
